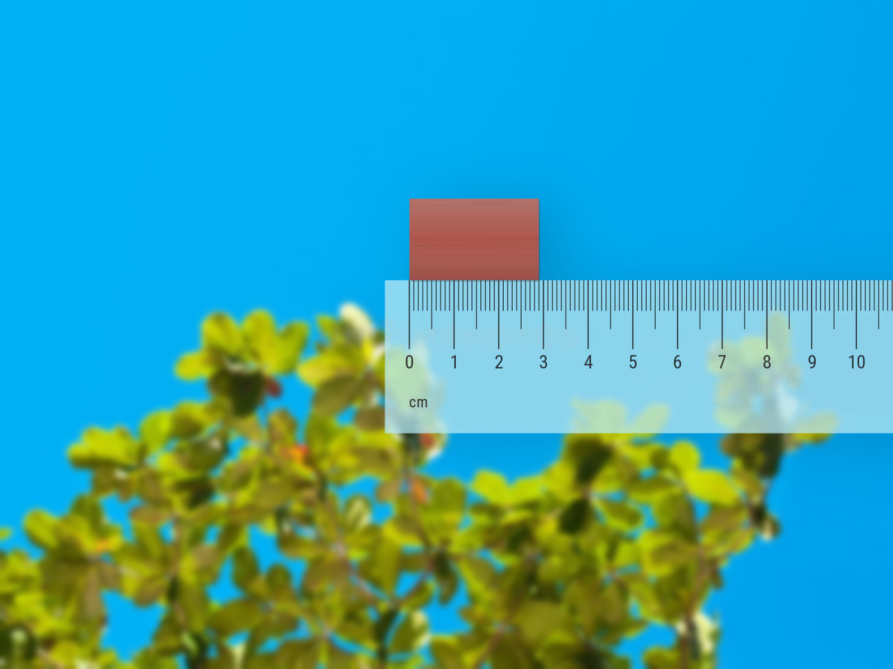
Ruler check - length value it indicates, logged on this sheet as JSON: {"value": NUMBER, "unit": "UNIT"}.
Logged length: {"value": 2.9, "unit": "cm"}
